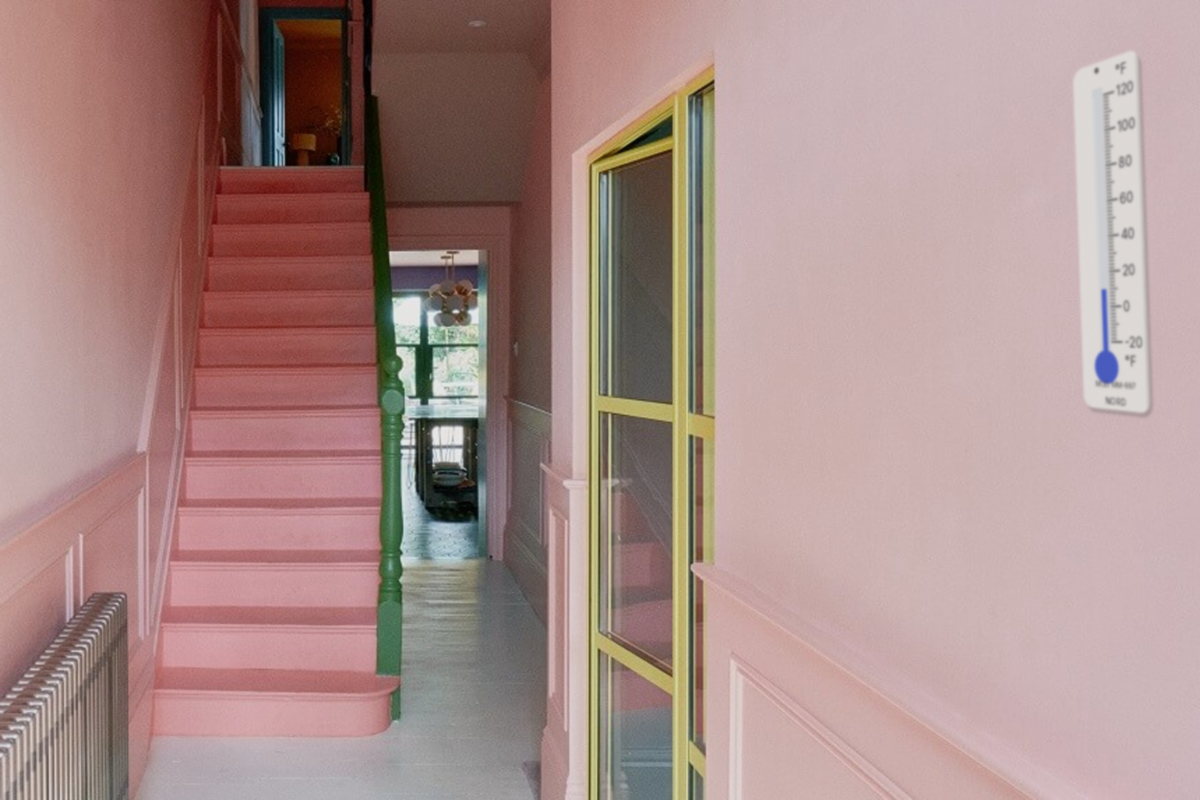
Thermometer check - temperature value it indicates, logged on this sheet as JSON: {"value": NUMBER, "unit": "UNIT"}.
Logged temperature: {"value": 10, "unit": "°F"}
